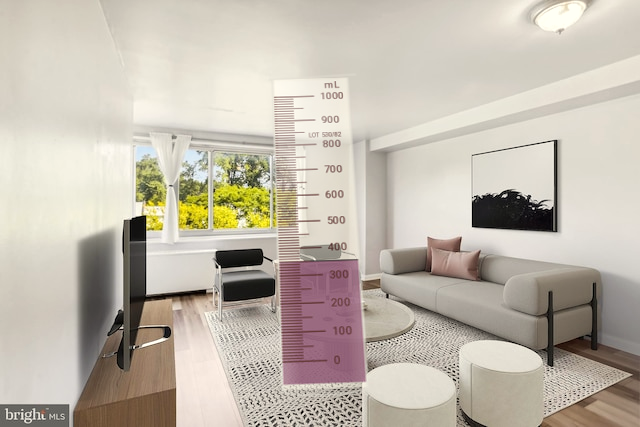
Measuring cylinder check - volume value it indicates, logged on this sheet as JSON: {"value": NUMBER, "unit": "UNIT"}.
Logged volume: {"value": 350, "unit": "mL"}
